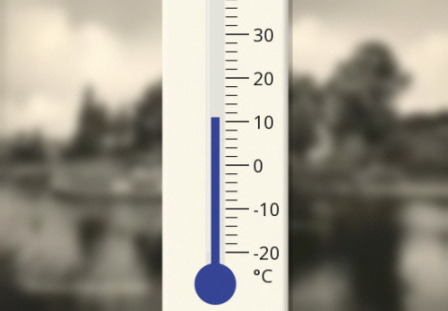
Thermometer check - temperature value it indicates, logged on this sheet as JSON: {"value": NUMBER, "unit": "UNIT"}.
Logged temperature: {"value": 11, "unit": "°C"}
